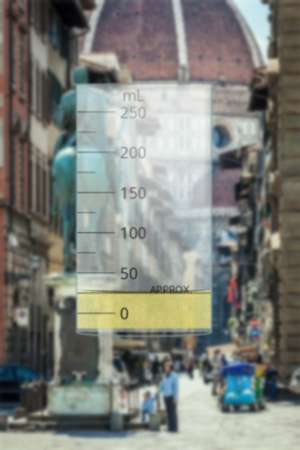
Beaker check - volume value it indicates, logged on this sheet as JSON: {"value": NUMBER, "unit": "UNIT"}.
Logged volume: {"value": 25, "unit": "mL"}
